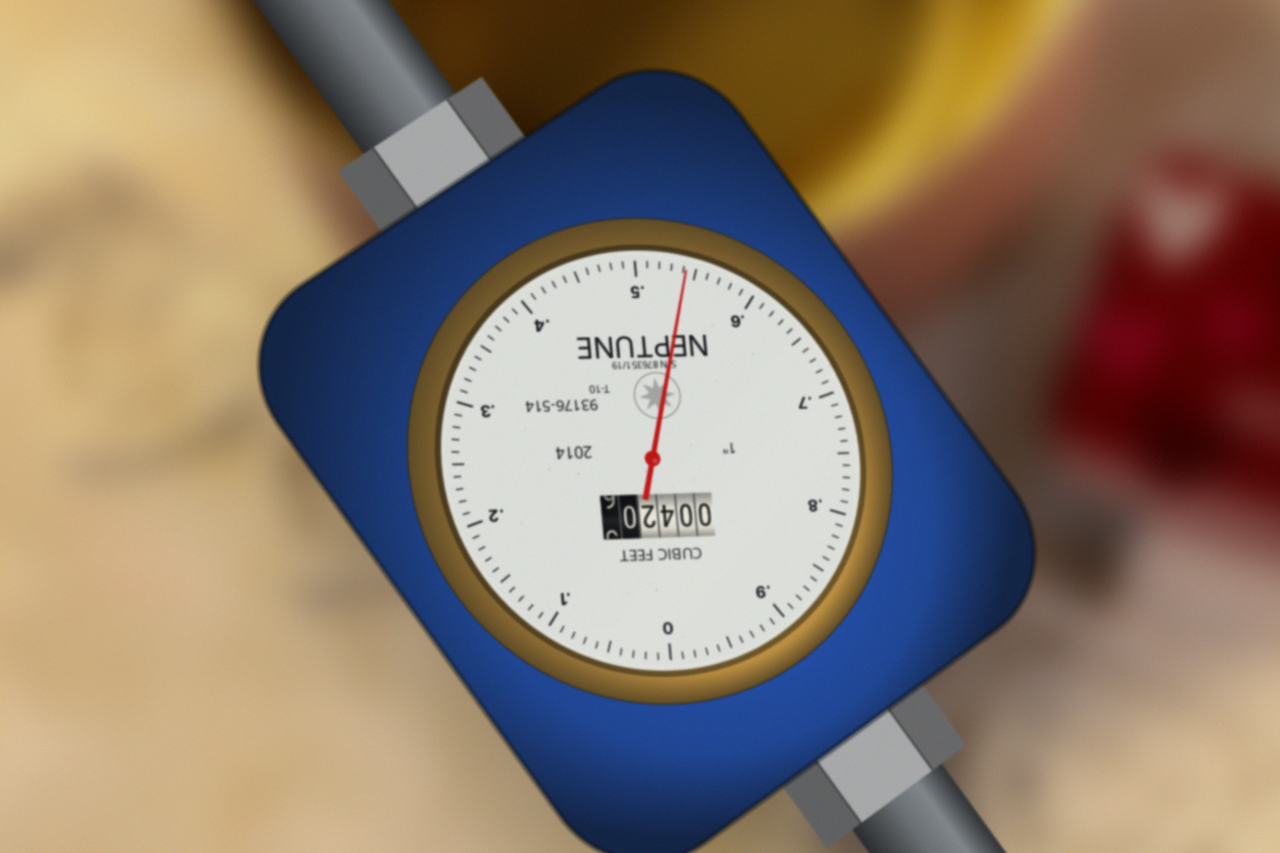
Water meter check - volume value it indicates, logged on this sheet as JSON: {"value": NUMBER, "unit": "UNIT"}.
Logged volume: {"value": 4205.54, "unit": "ft³"}
